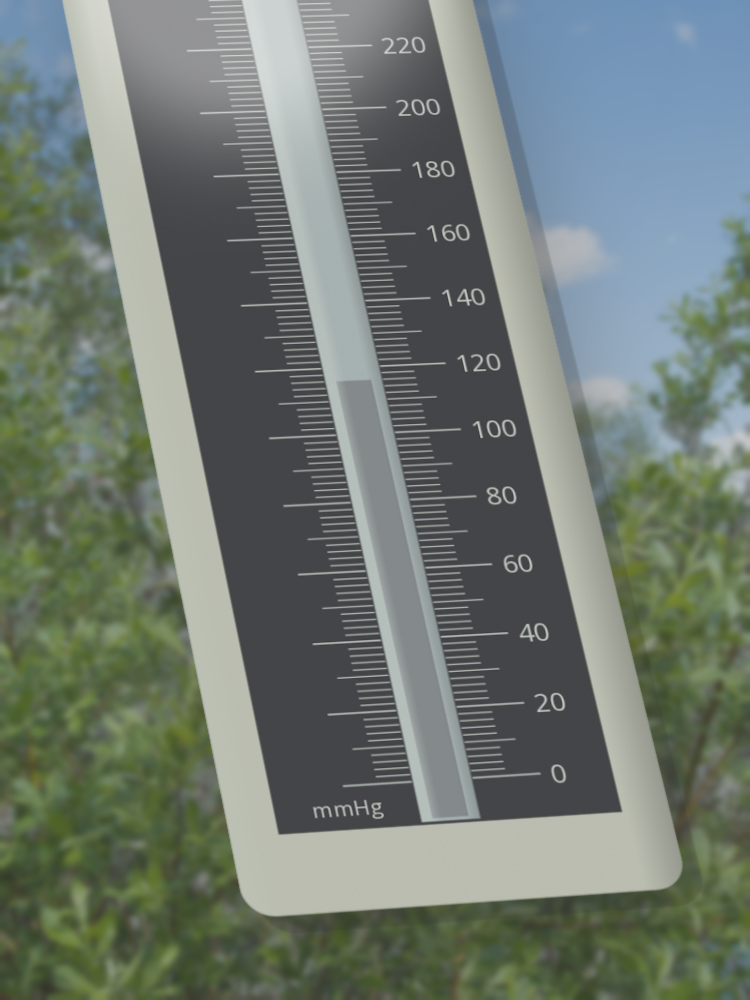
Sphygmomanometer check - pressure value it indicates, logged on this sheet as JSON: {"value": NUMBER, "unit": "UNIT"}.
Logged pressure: {"value": 116, "unit": "mmHg"}
